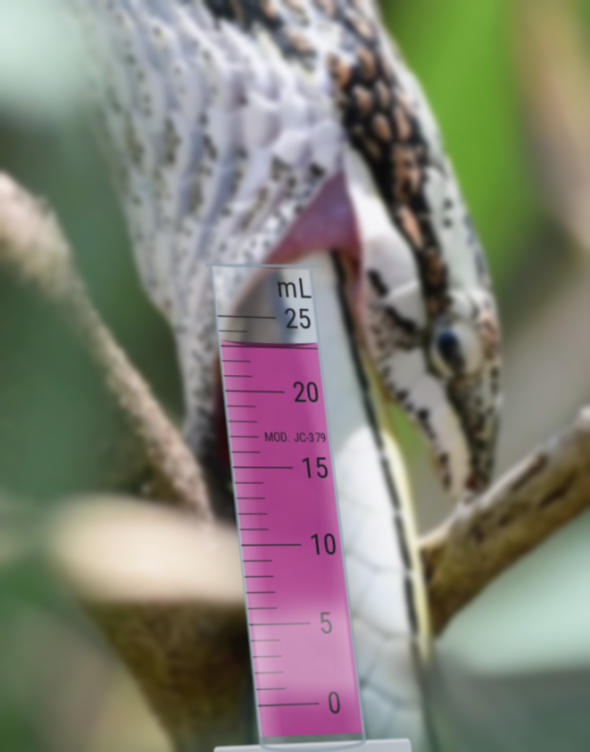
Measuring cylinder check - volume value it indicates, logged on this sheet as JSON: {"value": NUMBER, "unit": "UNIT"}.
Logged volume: {"value": 23, "unit": "mL"}
